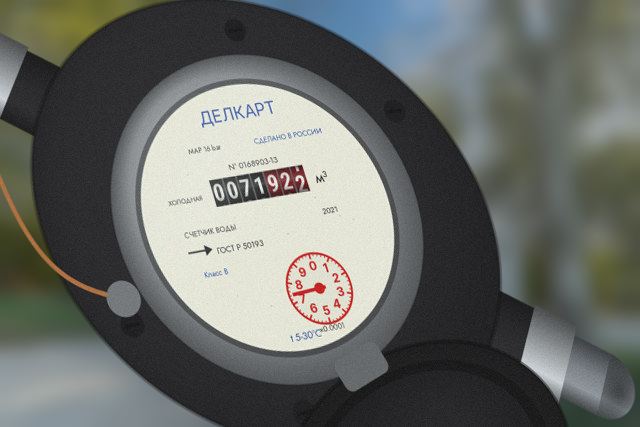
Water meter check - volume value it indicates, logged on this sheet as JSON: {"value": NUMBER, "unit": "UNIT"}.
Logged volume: {"value": 71.9217, "unit": "m³"}
